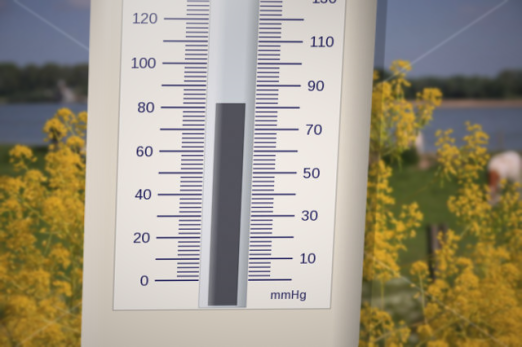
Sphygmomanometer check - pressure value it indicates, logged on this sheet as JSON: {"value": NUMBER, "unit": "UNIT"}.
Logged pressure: {"value": 82, "unit": "mmHg"}
